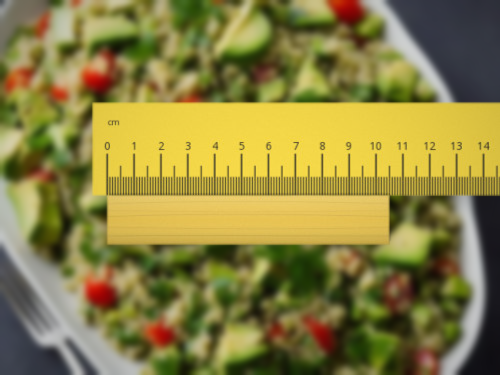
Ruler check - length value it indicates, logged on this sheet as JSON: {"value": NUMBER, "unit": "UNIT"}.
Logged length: {"value": 10.5, "unit": "cm"}
